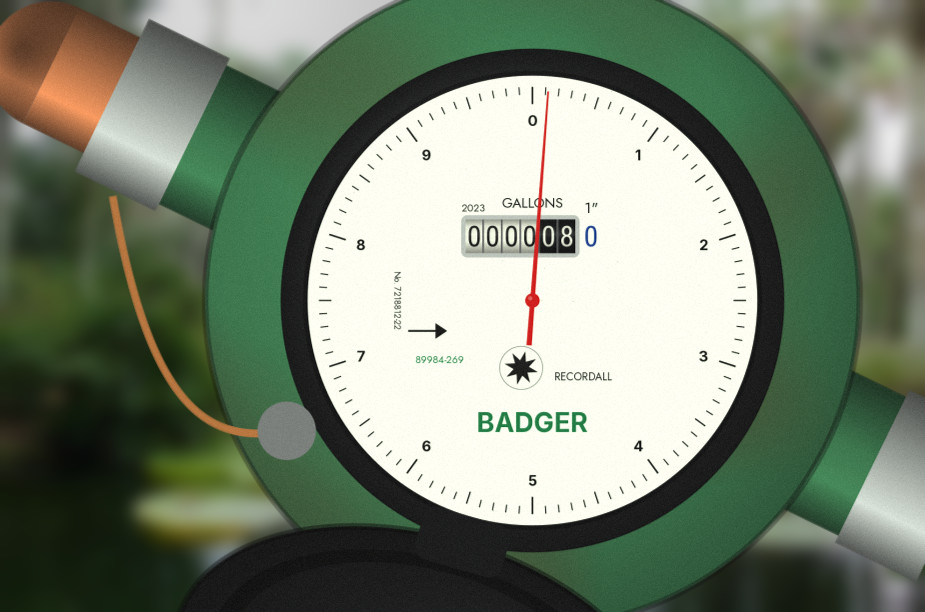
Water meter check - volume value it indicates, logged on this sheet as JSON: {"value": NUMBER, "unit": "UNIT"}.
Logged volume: {"value": 80.1, "unit": "gal"}
